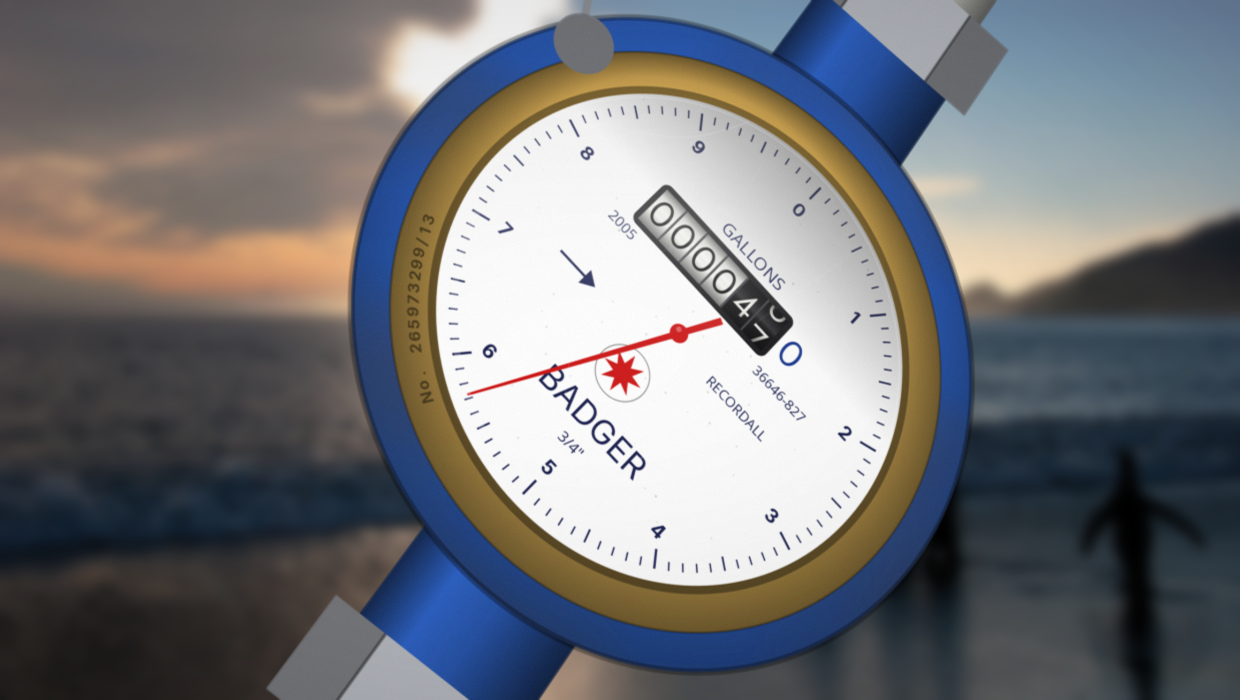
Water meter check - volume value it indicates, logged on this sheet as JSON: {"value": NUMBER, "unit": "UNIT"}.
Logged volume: {"value": 465.7, "unit": "gal"}
